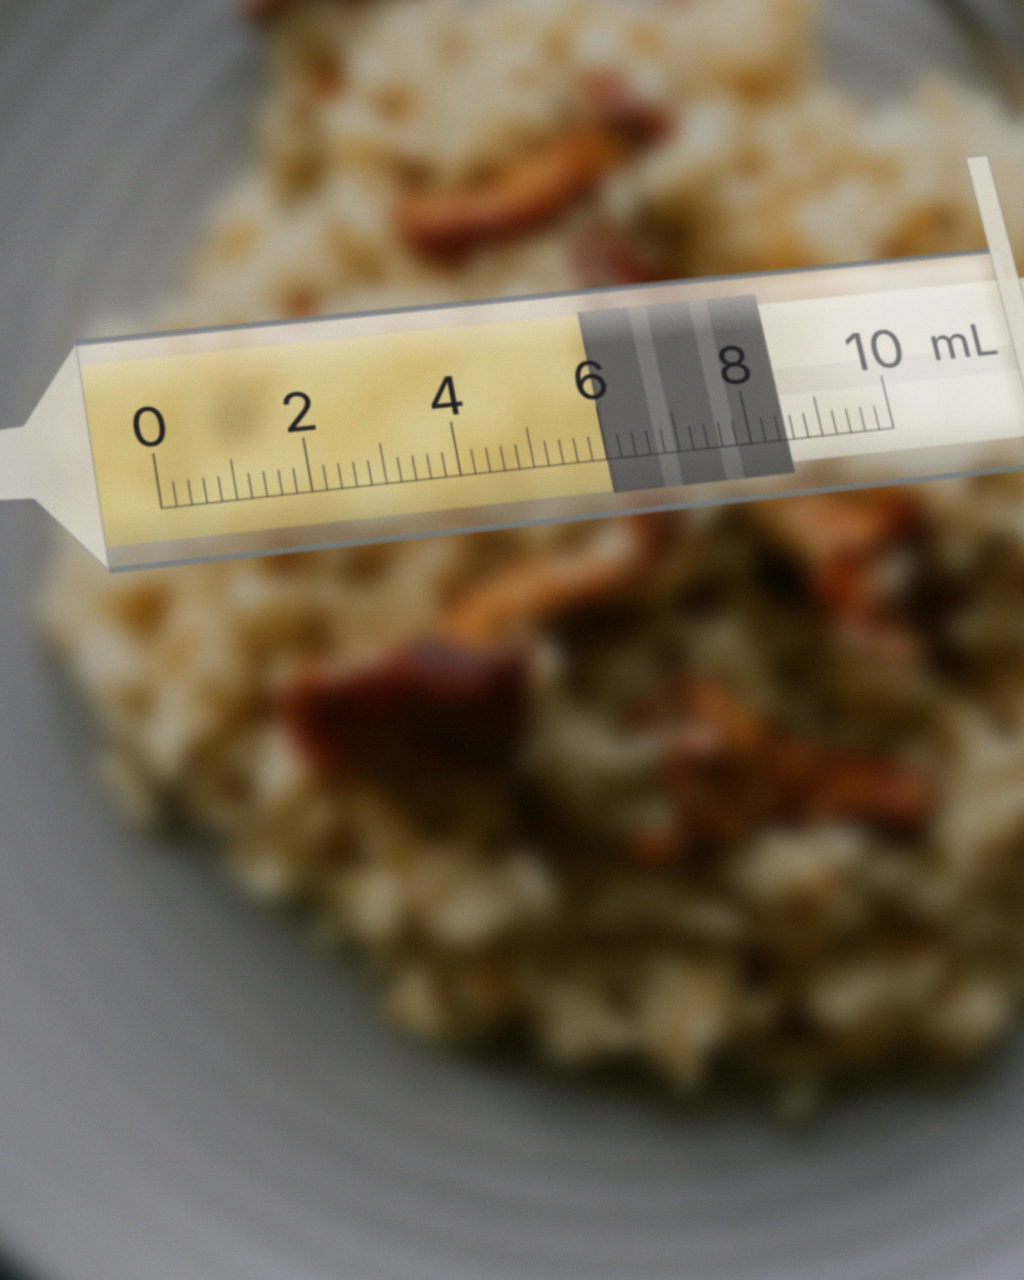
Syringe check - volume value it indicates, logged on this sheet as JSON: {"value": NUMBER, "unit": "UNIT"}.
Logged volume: {"value": 6, "unit": "mL"}
